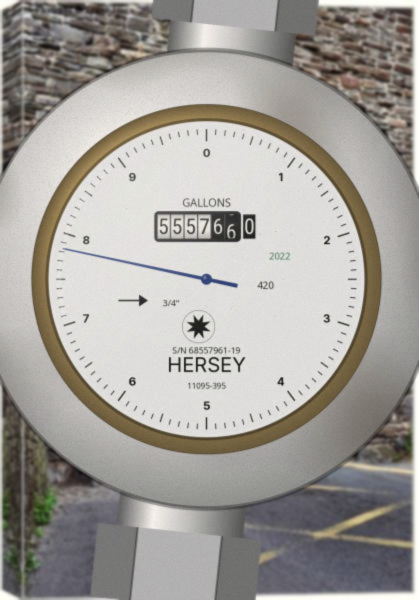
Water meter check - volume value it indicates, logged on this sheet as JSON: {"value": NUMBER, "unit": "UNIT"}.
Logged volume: {"value": 5557657.8, "unit": "gal"}
